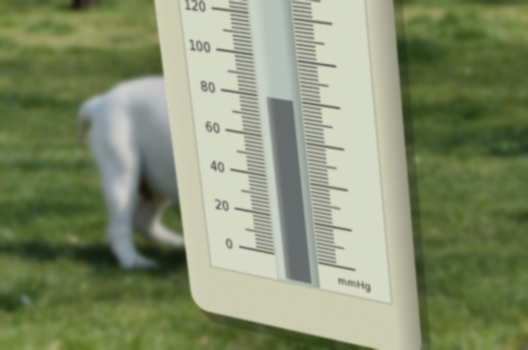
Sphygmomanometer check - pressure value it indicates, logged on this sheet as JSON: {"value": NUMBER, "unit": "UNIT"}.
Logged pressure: {"value": 80, "unit": "mmHg"}
